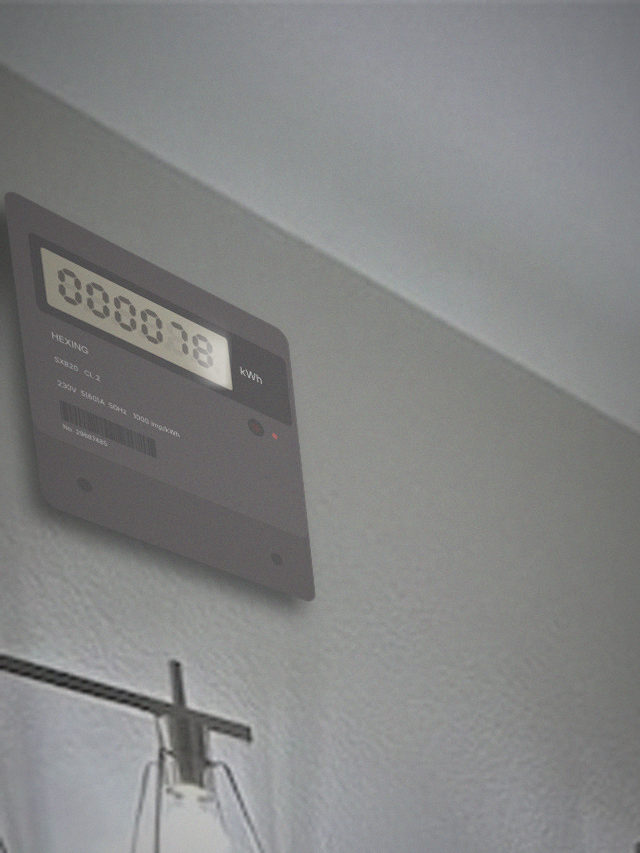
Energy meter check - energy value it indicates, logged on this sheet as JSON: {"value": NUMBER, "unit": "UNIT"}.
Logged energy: {"value": 78, "unit": "kWh"}
